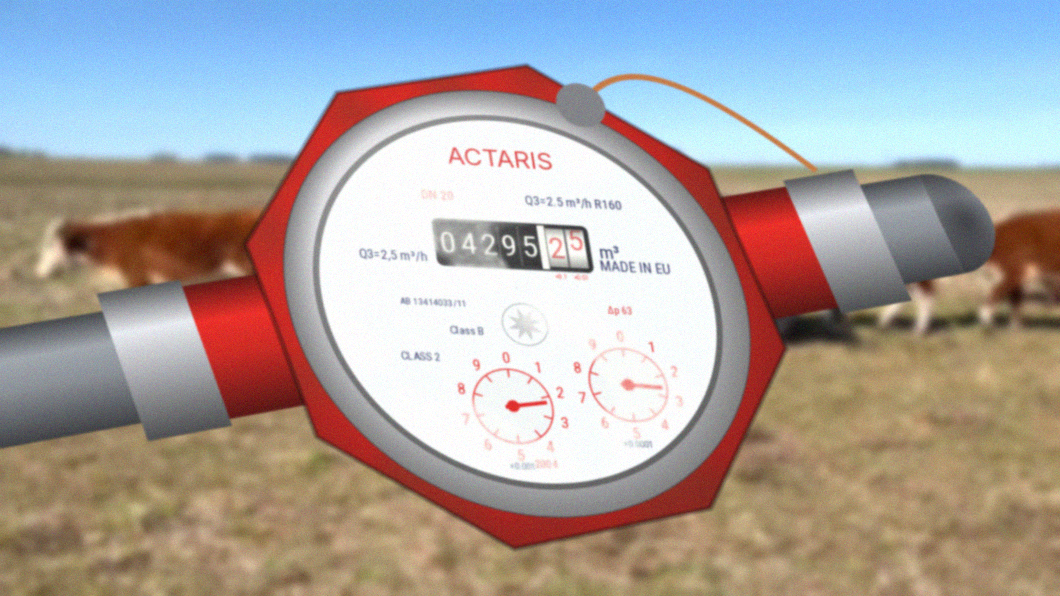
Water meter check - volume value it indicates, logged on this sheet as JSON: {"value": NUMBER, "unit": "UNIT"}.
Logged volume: {"value": 4295.2522, "unit": "m³"}
